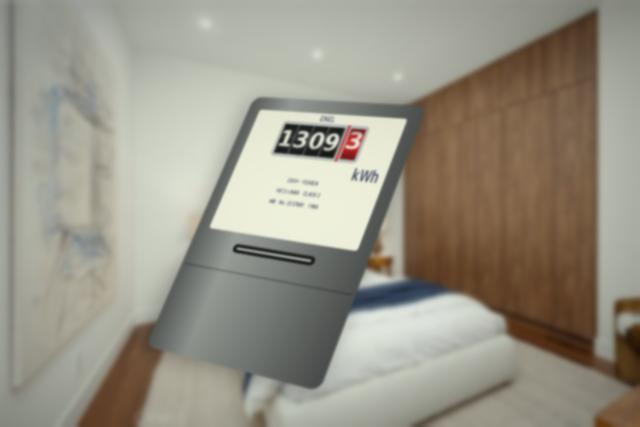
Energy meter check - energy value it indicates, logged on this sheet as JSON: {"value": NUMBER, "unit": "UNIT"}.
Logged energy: {"value": 1309.3, "unit": "kWh"}
